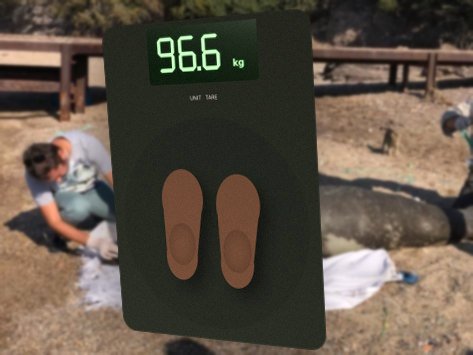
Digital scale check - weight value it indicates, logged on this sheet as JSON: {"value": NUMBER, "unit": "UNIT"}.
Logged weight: {"value": 96.6, "unit": "kg"}
